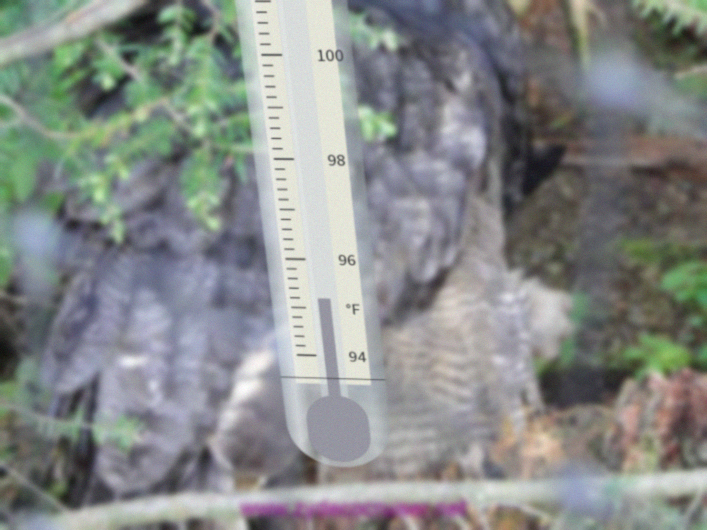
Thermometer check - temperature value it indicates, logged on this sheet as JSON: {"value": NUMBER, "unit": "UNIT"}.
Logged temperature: {"value": 95.2, "unit": "°F"}
